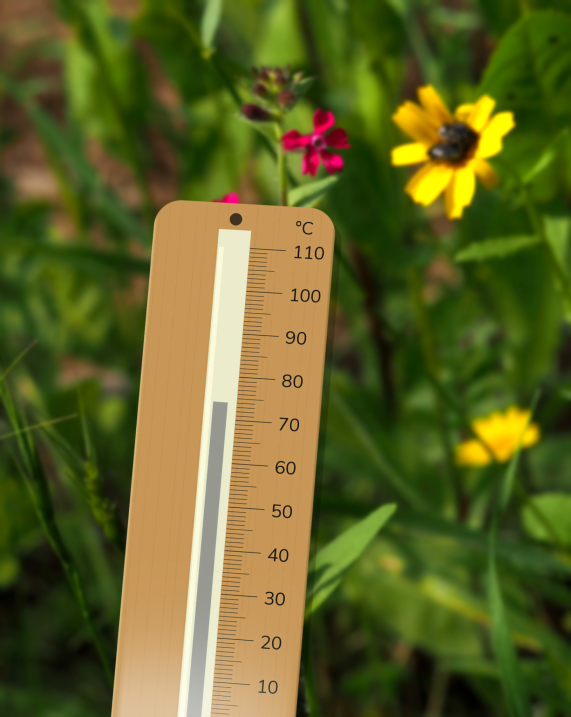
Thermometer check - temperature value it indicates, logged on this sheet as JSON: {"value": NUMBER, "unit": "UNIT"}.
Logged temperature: {"value": 74, "unit": "°C"}
